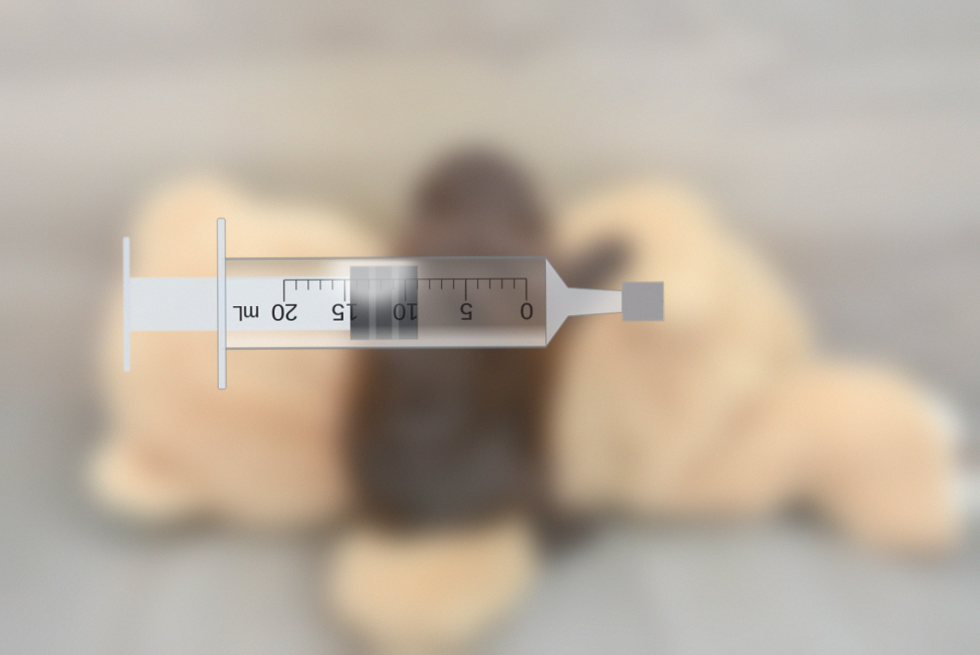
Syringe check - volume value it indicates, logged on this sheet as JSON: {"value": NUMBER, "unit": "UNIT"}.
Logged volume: {"value": 9, "unit": "mL"}
